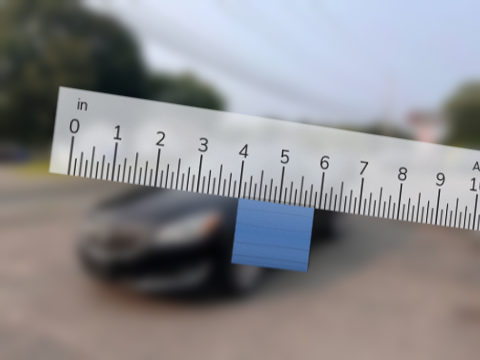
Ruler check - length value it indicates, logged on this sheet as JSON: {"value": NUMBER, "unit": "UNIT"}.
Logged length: {"value": 1.875, "unit": "in"}
